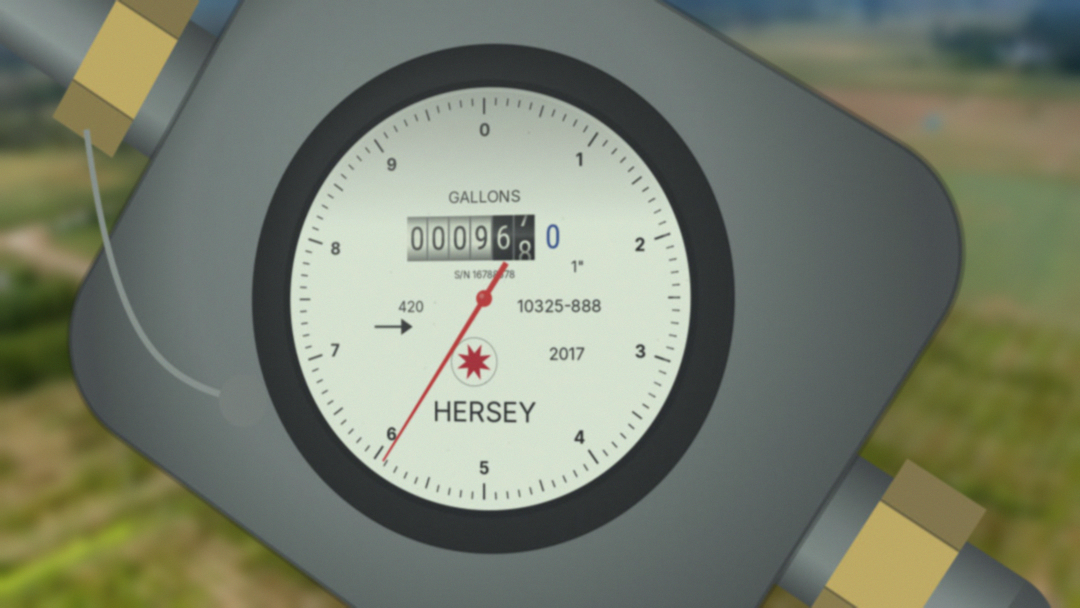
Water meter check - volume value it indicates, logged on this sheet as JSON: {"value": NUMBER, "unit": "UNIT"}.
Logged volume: {"value": 9675.9, "unit": "gal"}
